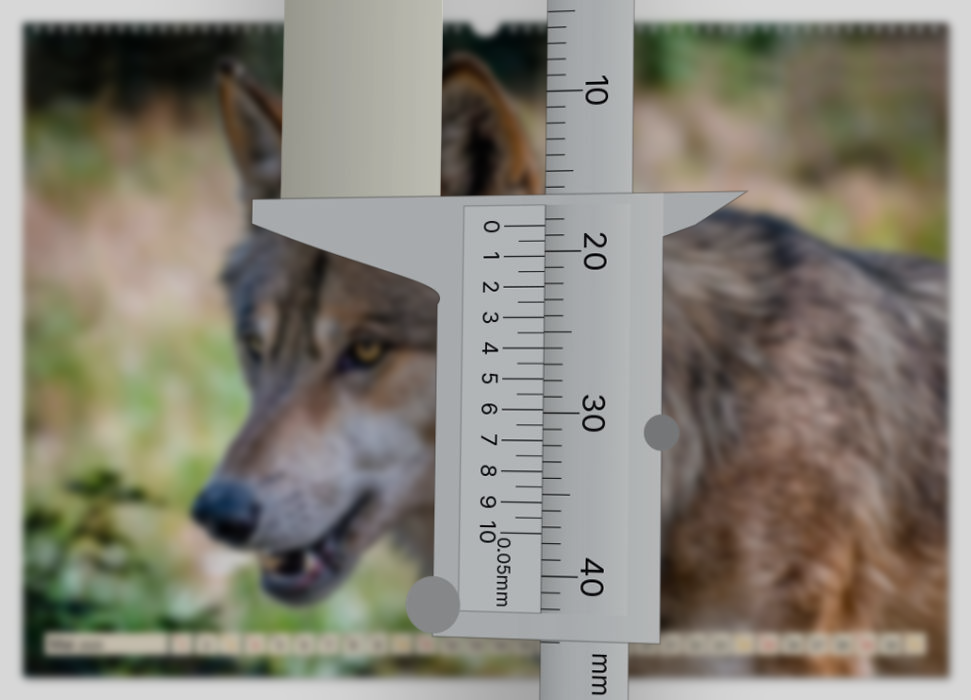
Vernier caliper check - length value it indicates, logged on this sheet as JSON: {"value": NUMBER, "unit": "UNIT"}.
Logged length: {"value": 18.4, "unit": "mm"}
